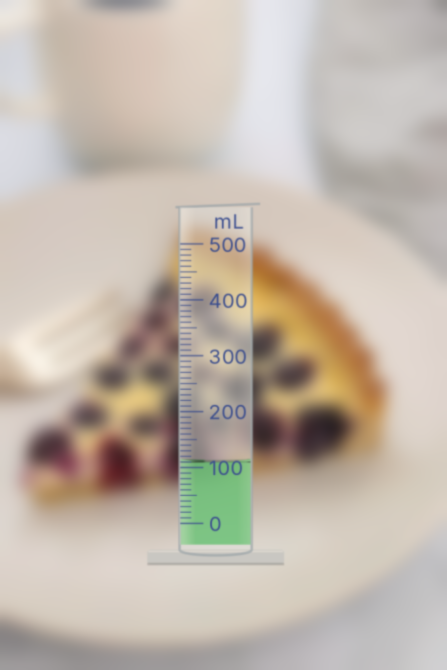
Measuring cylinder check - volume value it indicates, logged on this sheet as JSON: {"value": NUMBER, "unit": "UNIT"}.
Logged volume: {"value": 110, "unit": "mL"}
